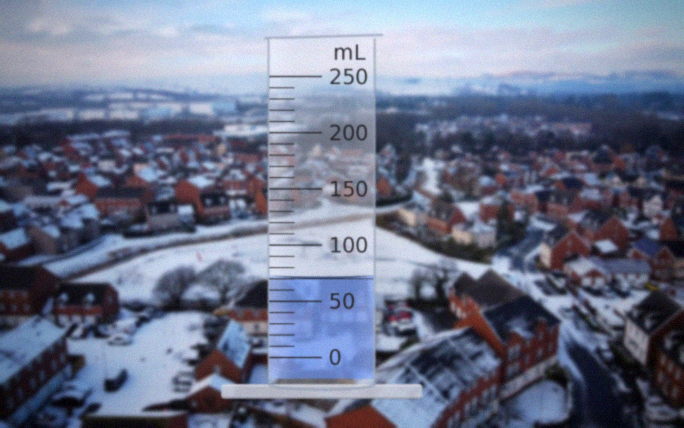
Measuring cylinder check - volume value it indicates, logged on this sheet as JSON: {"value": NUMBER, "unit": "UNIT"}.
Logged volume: {"value": 70, "unit": "mL"}
